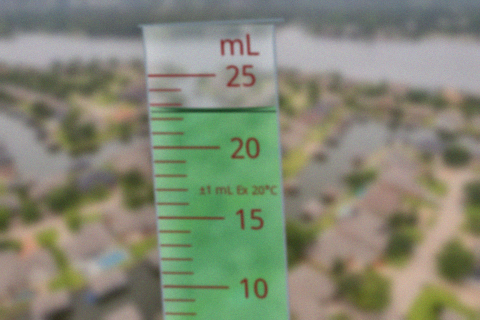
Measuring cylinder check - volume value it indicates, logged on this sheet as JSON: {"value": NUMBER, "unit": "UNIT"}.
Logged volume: {"value": 22.5, "unit": "mL"}
